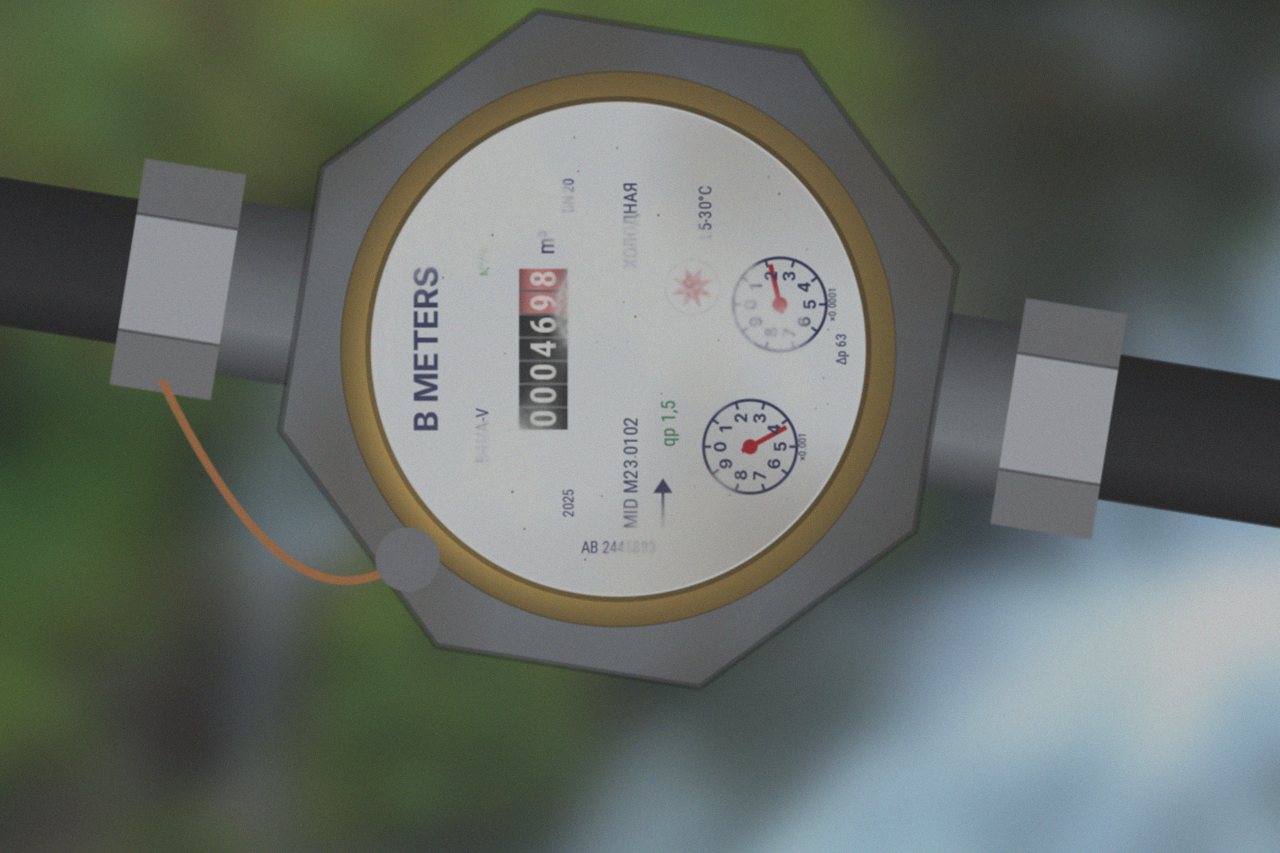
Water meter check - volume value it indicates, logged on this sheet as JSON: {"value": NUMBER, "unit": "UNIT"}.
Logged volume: {"value": 46.9842, "unit": "m³"}
